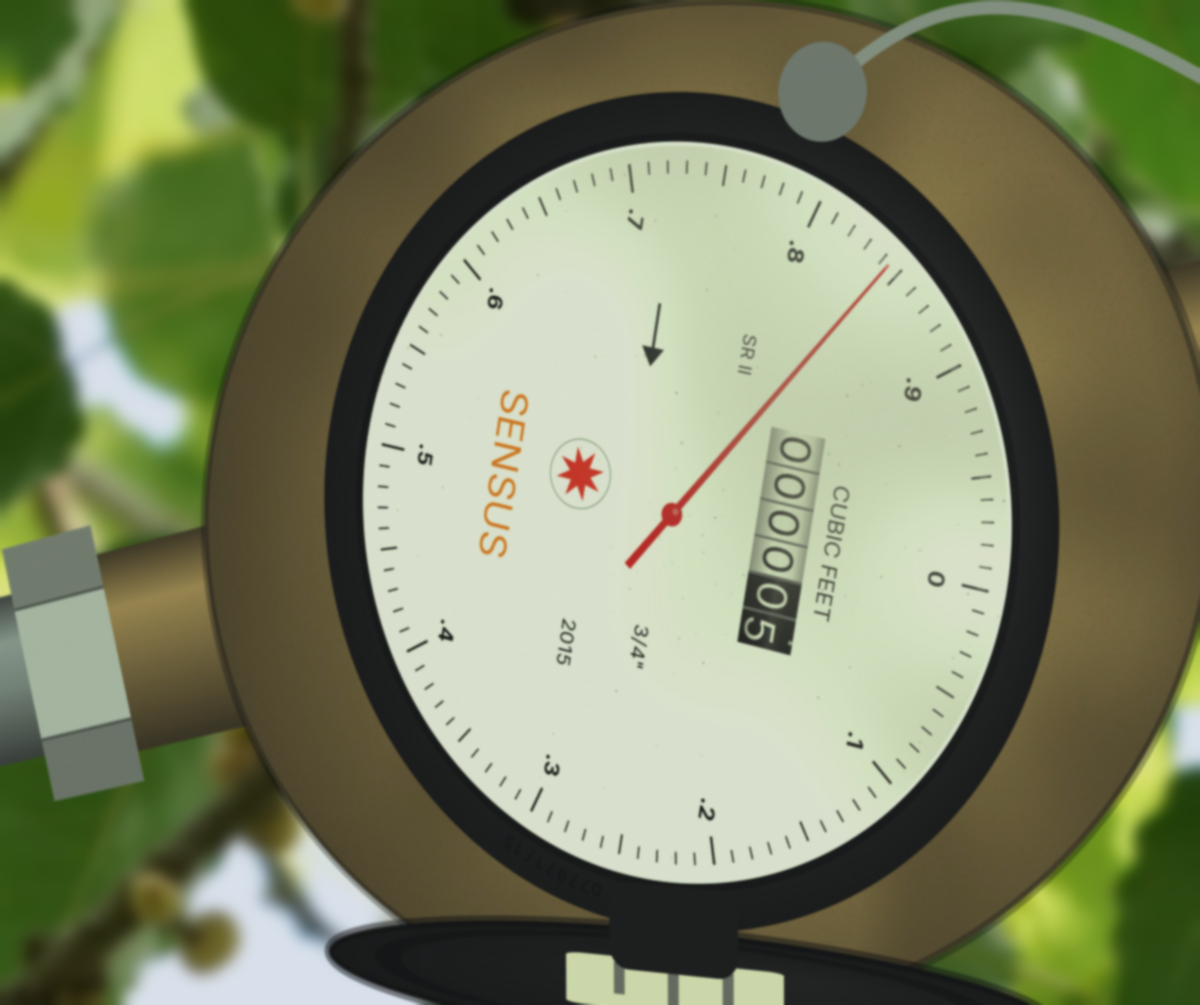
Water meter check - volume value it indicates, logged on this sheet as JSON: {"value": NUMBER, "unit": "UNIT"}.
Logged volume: {"value": 4.84, "unit": "ft³"}
